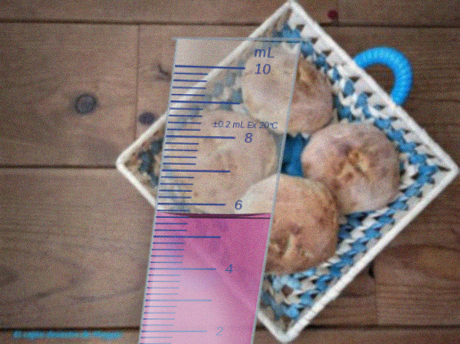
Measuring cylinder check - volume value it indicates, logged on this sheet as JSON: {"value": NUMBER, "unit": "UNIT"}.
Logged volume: {"value": 5.6, "unit": "mL"}
